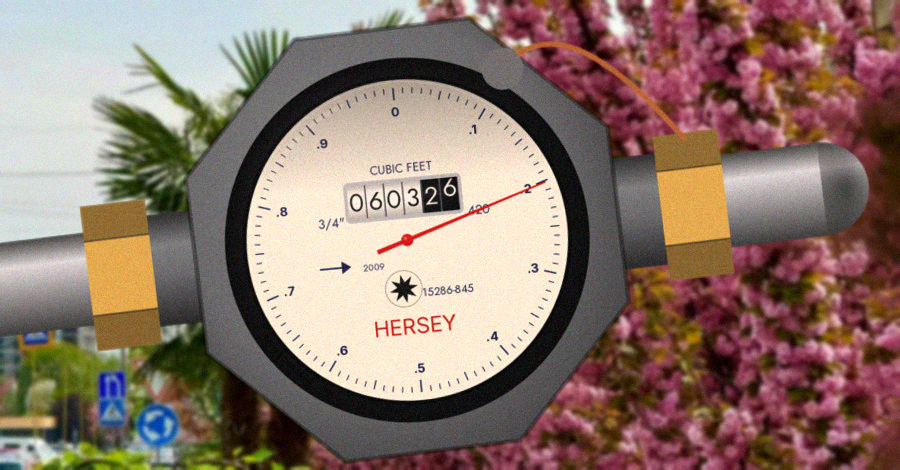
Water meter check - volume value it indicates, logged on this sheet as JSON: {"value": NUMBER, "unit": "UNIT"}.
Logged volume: {"value": 60326.20, "unit": "ft³"}
